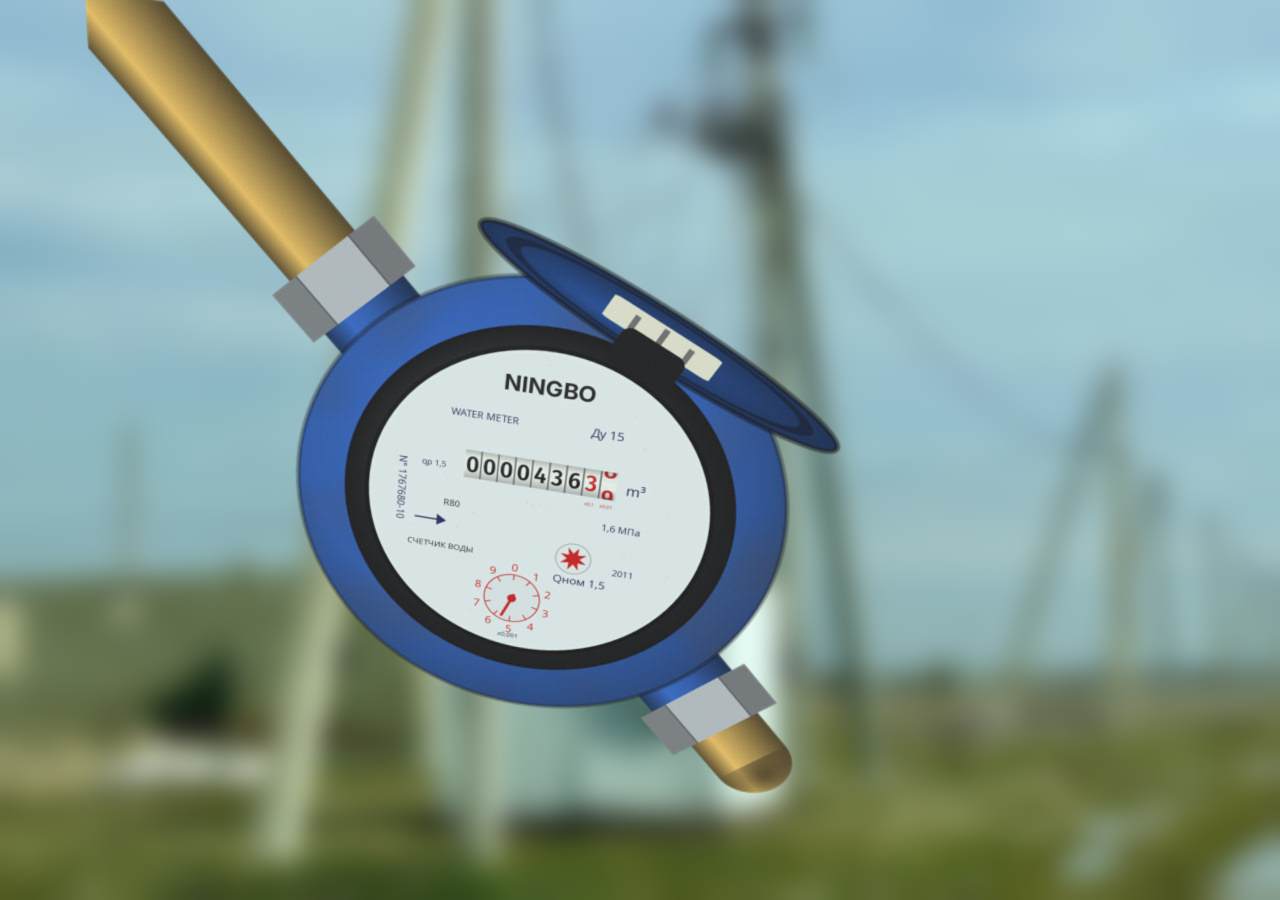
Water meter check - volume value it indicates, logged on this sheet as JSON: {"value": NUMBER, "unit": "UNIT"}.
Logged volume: {"value": 436.385, "unit": "m³"}
